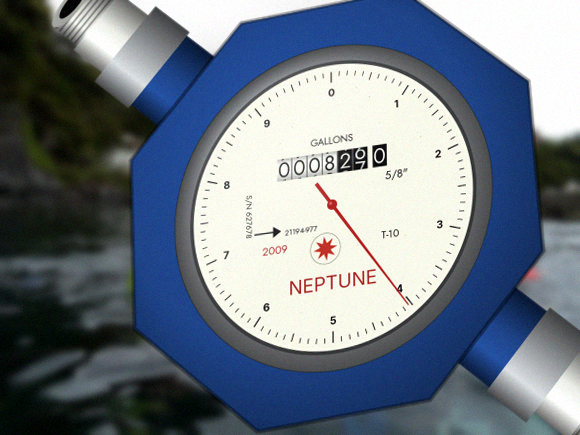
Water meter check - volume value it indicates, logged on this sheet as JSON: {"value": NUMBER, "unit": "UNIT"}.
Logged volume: {"value": 8264.0, "unit": "gal"}
